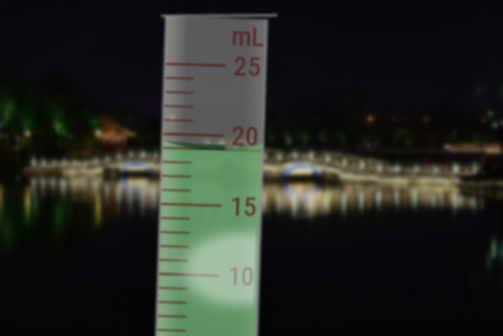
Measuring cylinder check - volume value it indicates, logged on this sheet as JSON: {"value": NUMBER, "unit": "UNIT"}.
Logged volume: {"value": 19, "unit": "mL"}
